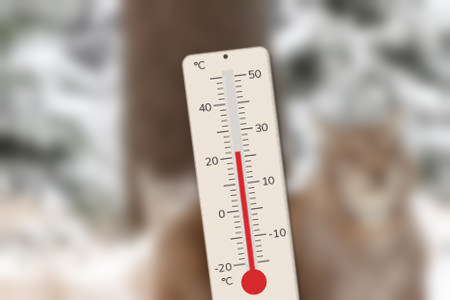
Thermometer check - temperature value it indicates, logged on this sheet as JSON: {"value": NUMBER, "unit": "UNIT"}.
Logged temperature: {"value": 22, "unit": "°C"}
